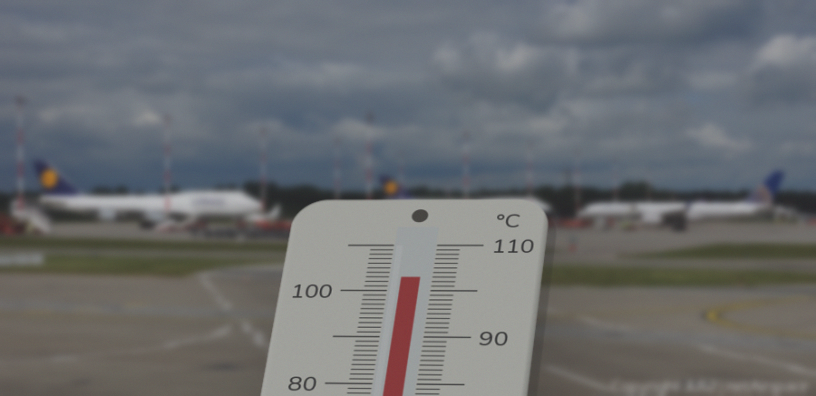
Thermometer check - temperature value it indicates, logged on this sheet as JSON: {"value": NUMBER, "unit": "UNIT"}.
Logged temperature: {"value": 103, "unit": "°C"}
